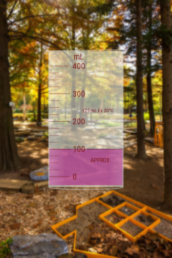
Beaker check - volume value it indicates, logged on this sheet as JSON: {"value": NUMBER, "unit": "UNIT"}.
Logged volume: {"value": 100, "unit": "mL"}
